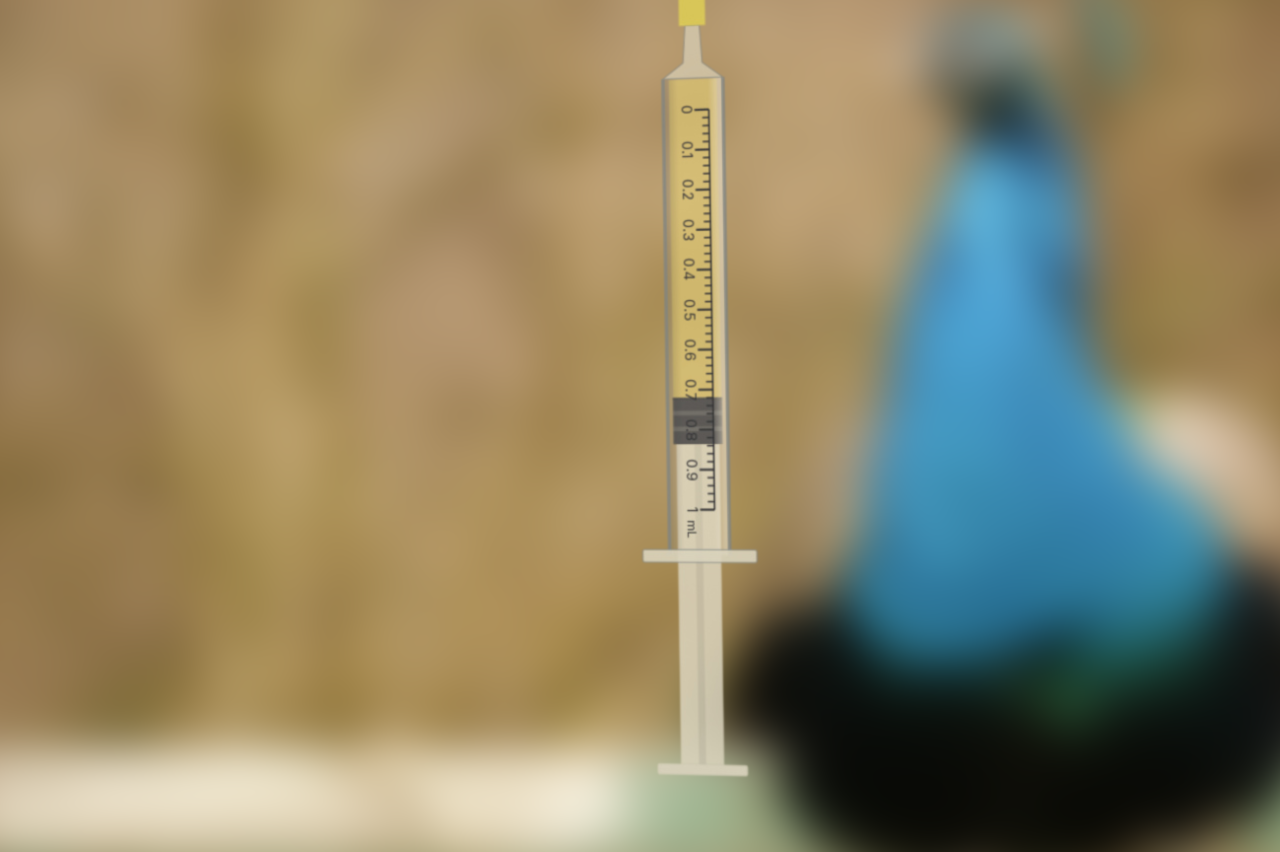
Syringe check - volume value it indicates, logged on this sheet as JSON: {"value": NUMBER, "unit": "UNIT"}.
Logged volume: {"value": 0.72, "unit": "mL"}
